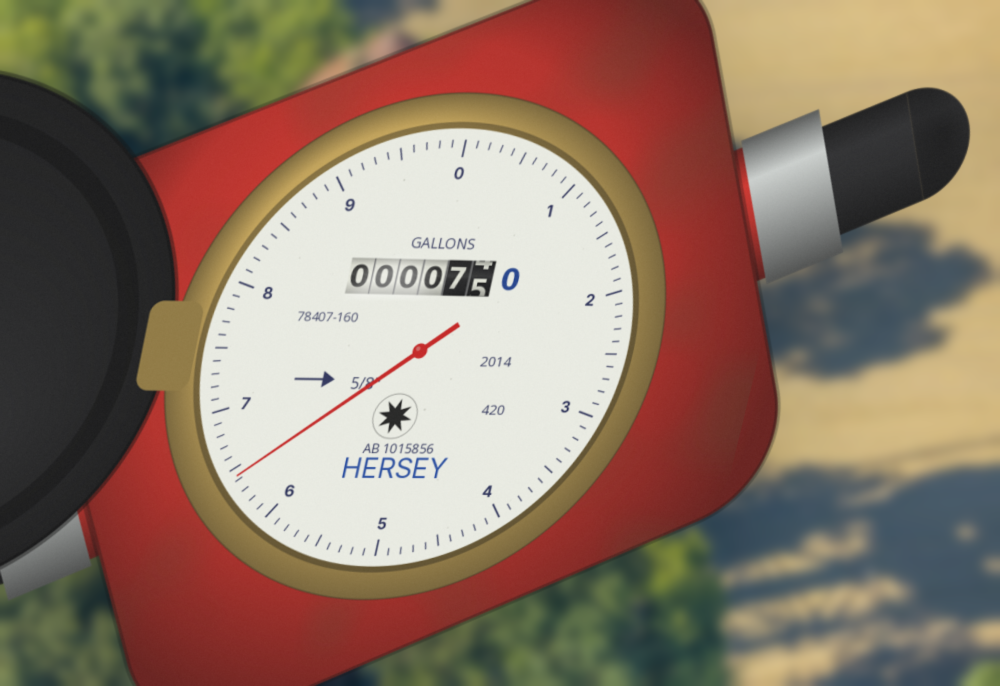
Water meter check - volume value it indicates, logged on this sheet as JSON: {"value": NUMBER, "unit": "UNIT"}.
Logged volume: {"value": 746.4, "unit": "gal"}
